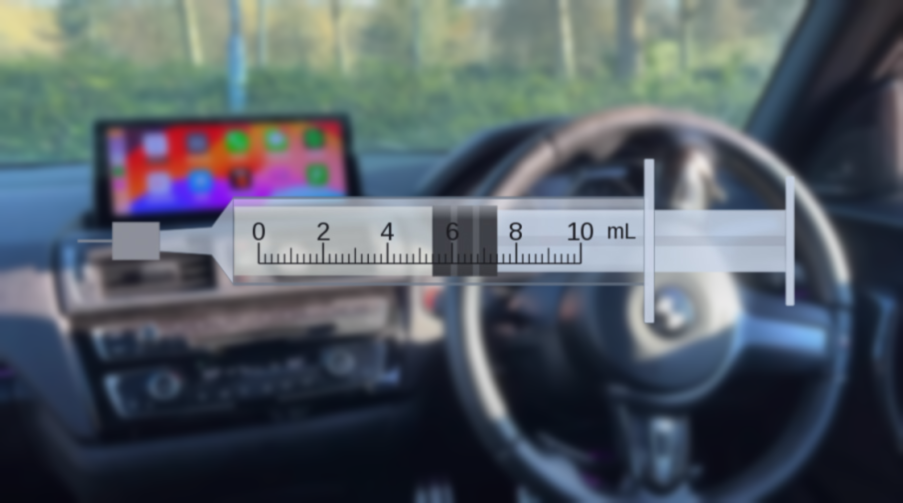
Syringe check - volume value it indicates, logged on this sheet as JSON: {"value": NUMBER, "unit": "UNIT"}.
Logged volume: {"value": 5.4, "unit": "mL"}
